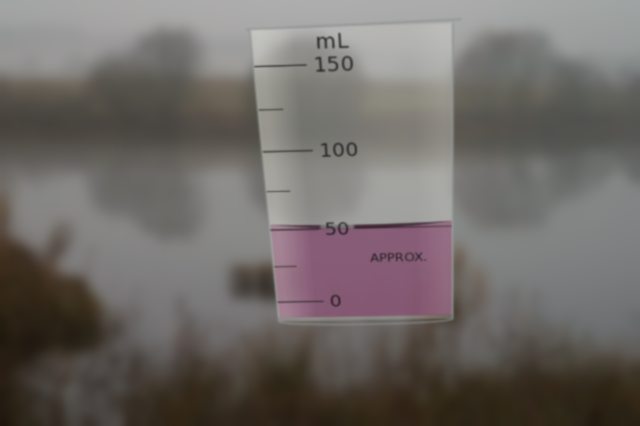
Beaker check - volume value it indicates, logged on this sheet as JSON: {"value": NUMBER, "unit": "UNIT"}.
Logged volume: {"value": 50, "unit": "mL"}
